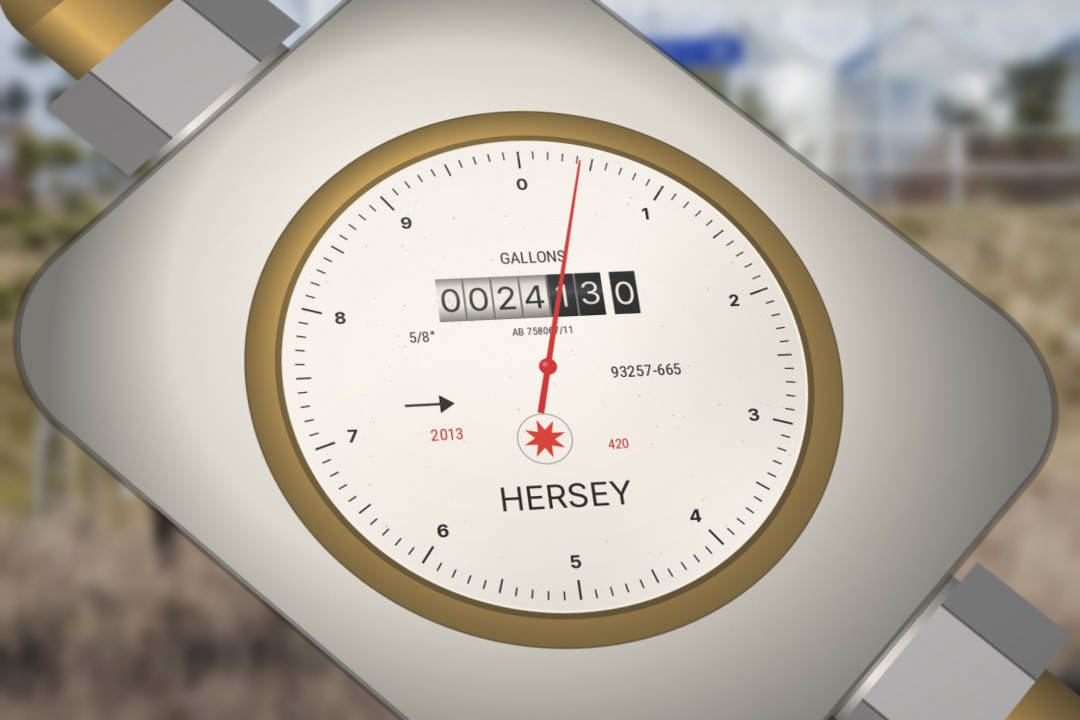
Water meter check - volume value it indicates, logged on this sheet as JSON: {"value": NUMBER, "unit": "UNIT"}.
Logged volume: {"value": 24130.4, "unit": "gal"}
